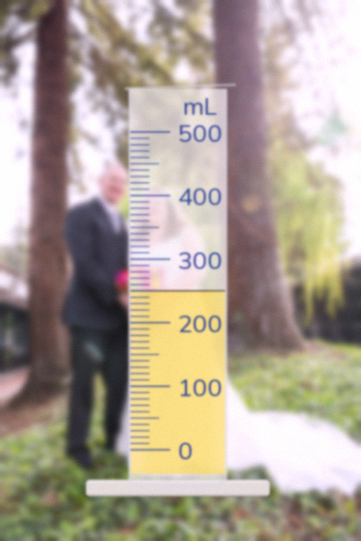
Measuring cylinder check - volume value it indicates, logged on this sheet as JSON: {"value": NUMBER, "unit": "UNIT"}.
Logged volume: {"value": 250, "unit": "mL"}
